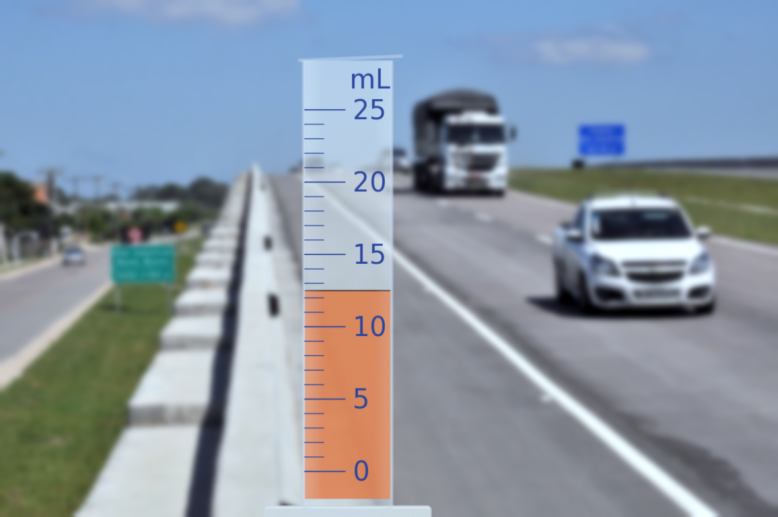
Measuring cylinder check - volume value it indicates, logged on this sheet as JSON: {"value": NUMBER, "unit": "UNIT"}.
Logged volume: {"value": 12.5, "unit": "mL"}
